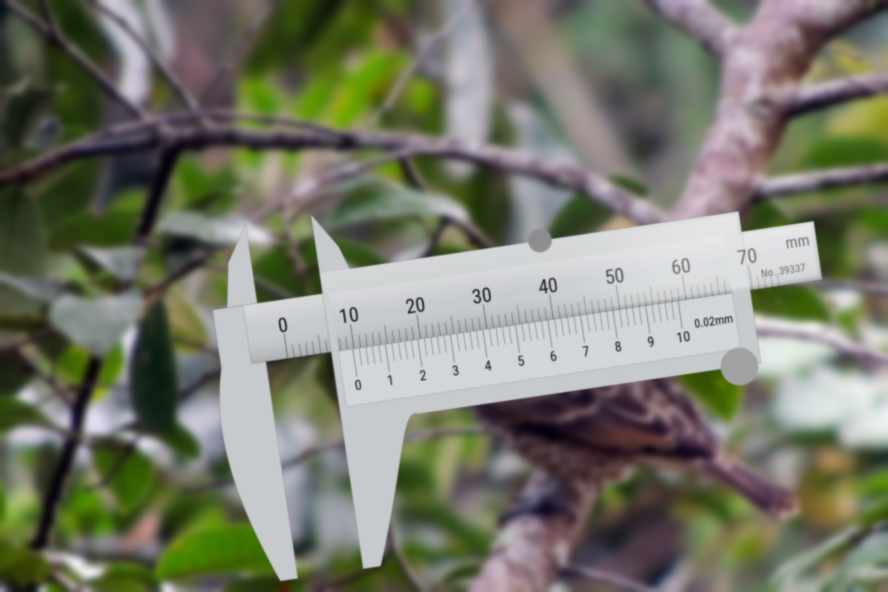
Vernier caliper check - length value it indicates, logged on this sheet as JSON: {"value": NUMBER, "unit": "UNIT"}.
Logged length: {"value": 9.8, "unit": "mm"}
